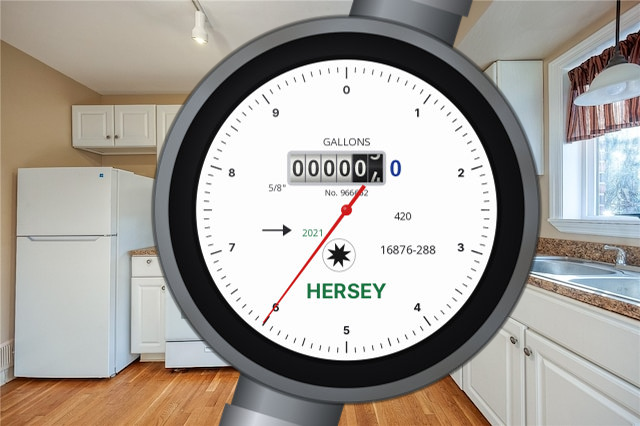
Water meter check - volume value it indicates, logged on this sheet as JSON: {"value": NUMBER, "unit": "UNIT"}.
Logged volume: {"value": 36.0, "unit": "gal"}
